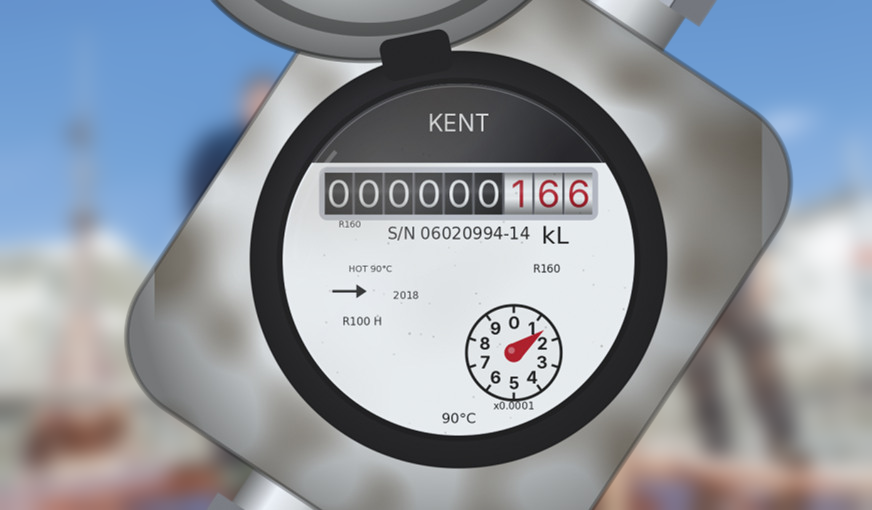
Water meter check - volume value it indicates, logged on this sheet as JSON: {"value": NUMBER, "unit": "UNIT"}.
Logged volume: {"value": 0.1661, "unit": "kL"}
